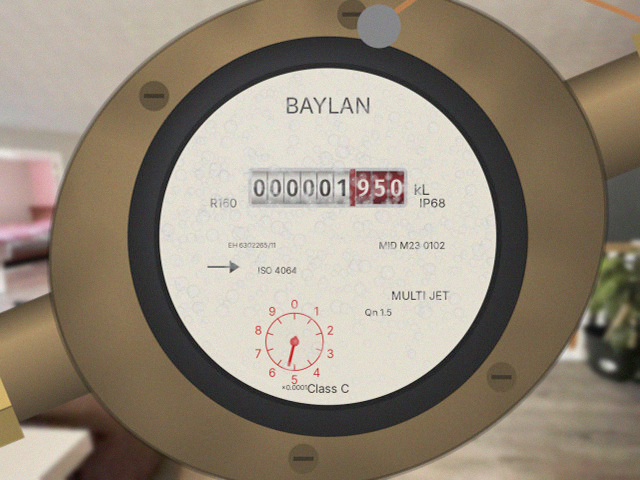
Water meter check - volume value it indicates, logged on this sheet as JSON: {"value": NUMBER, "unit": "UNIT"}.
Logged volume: {"value": 1.9505, "unit": "kL"}
